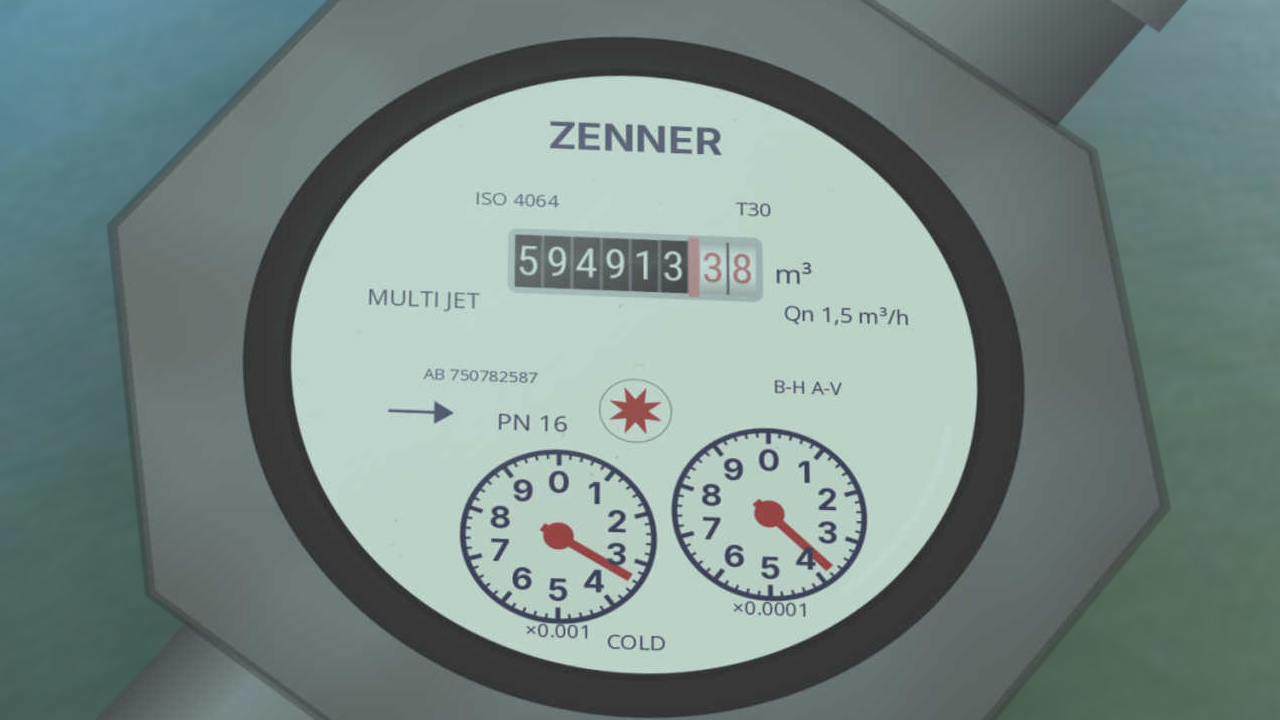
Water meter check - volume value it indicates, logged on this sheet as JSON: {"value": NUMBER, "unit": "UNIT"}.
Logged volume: {"value": 594913.3833, "unit": "m³"}
